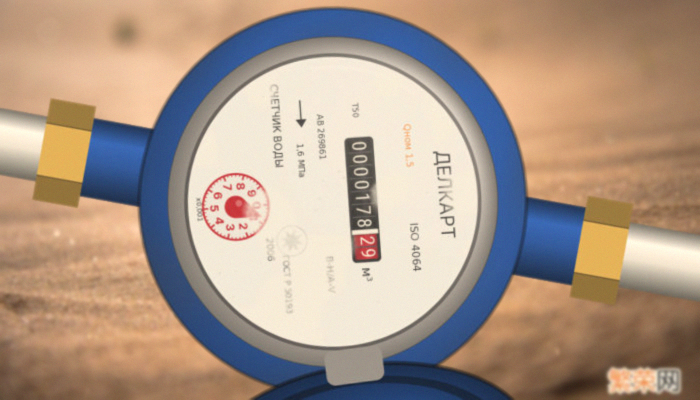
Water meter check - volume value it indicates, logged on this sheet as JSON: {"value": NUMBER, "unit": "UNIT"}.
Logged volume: {"value": 178.290, "unit": "m³"}
